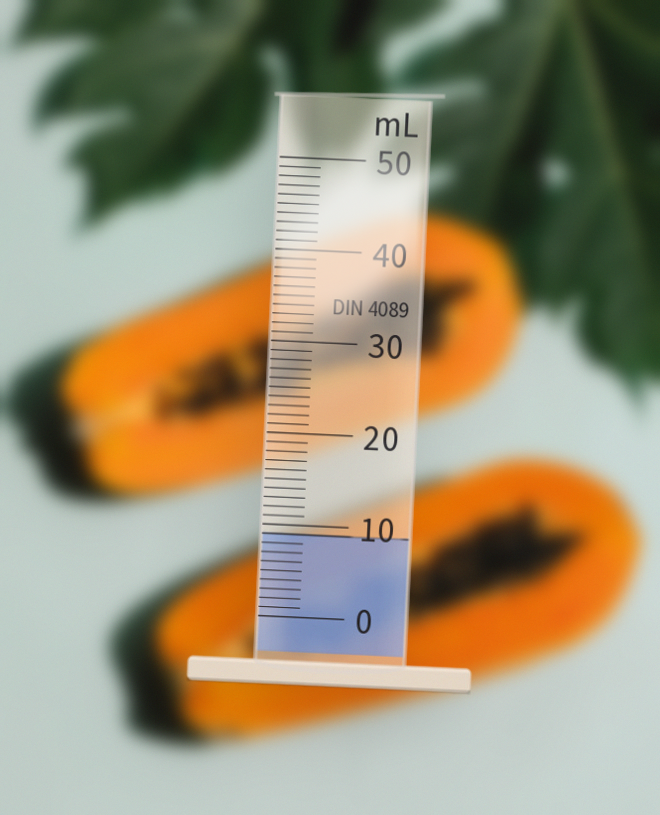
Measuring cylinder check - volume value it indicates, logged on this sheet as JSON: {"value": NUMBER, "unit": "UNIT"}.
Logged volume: {"value": 9, "unit": "mL"}
